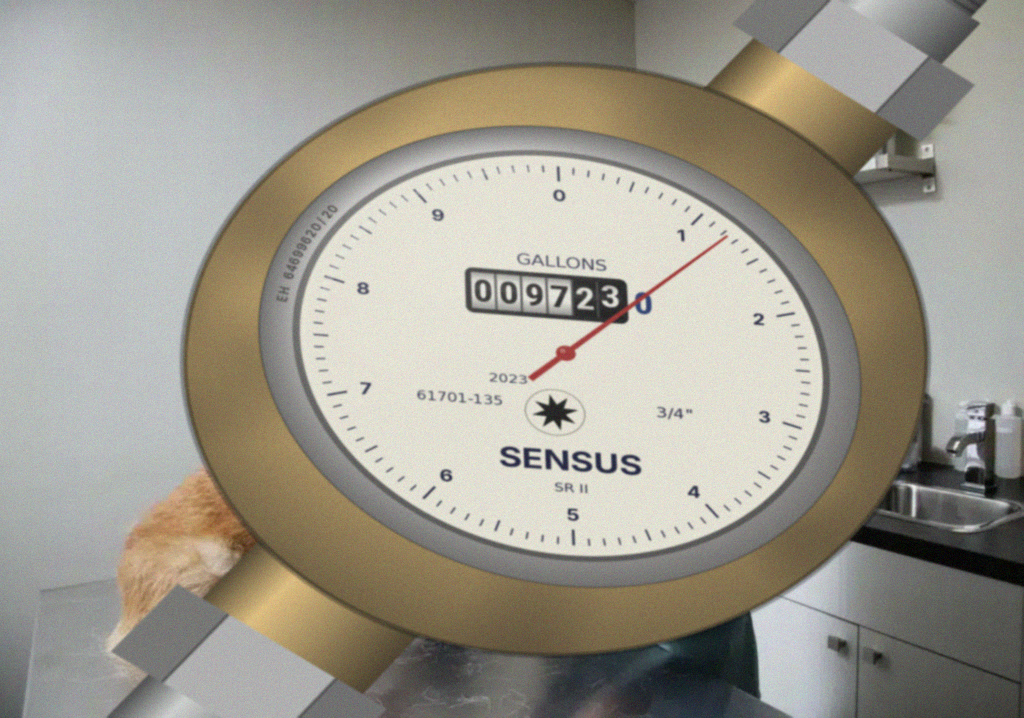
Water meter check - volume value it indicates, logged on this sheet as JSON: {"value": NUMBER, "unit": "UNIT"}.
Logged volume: {"value": 97231.2, "unit": "gal"}
